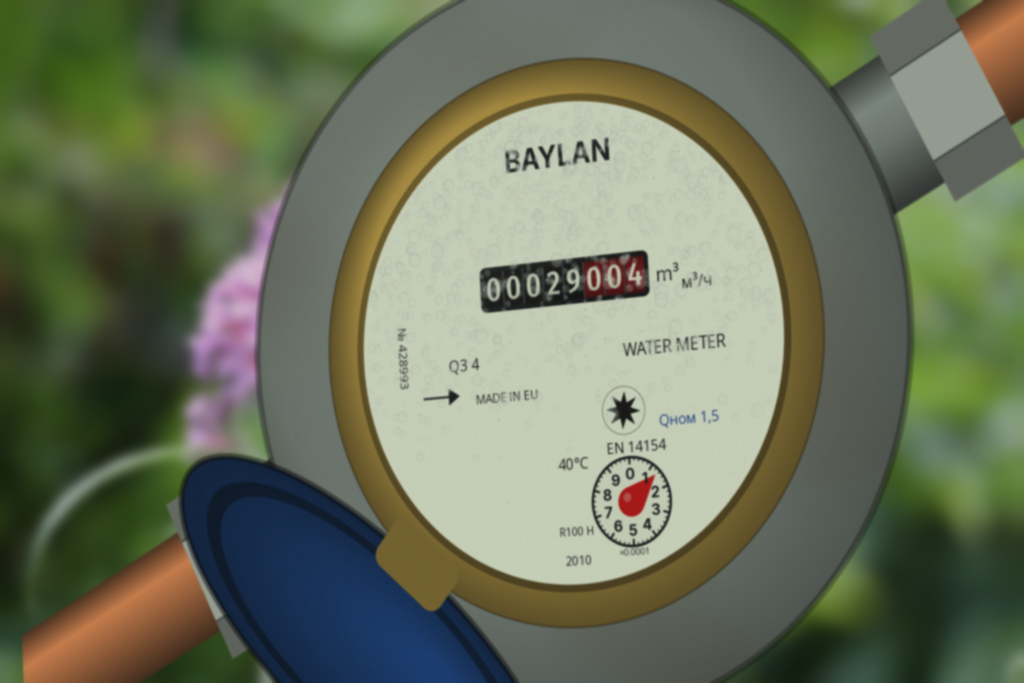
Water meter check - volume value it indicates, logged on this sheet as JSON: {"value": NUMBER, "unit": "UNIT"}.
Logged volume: {"value": 29.0041, "unit": "m³"}
